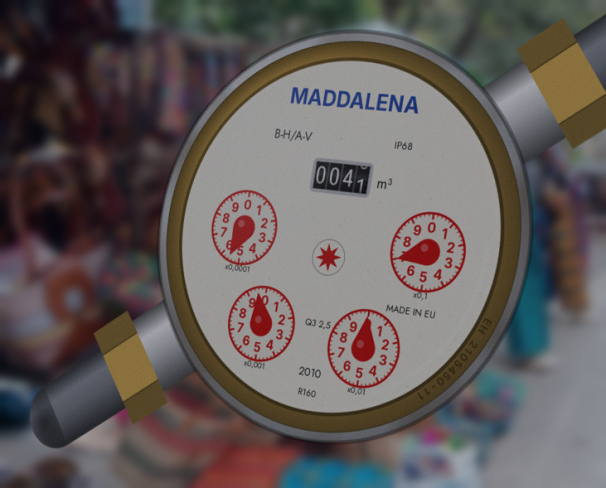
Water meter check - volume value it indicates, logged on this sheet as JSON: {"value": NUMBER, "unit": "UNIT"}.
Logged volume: {"value": 40.6995, "unit": "m³"}
